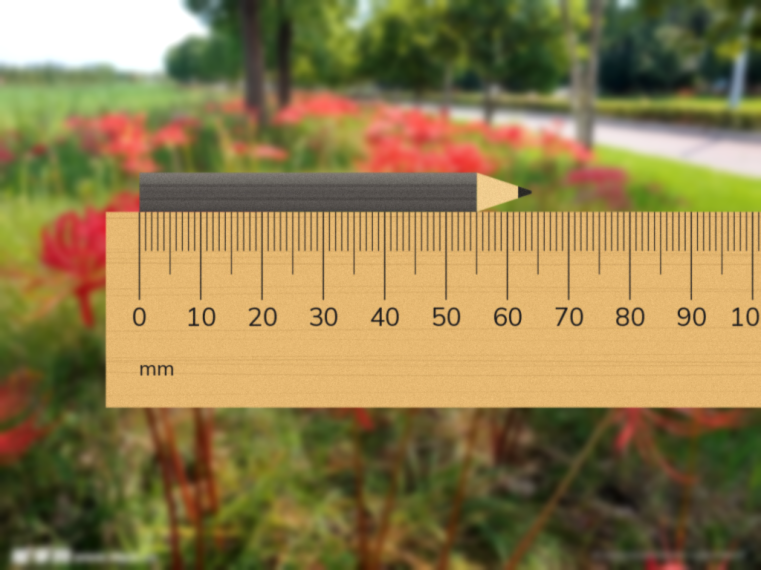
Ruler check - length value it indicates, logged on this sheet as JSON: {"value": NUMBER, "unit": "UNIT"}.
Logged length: {"value": 64, "unit": "mm"}
